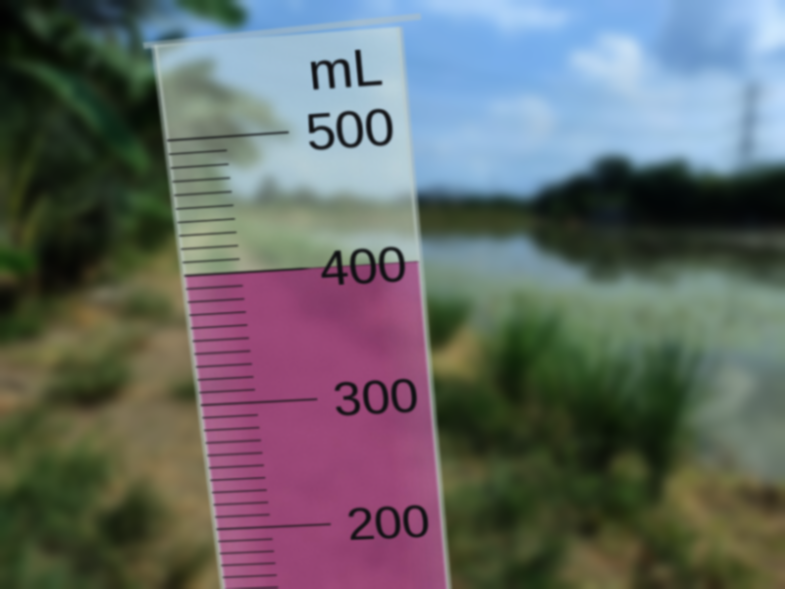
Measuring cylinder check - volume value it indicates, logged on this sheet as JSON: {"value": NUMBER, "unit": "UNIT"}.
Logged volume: {"value": 400, "unit": "mL"}
